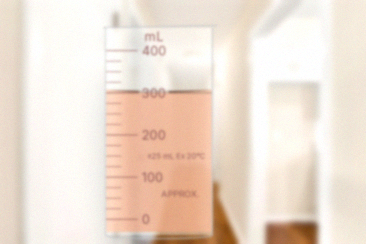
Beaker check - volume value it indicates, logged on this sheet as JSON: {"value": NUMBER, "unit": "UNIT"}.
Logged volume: {"value": 300, "unit": "mL"}
